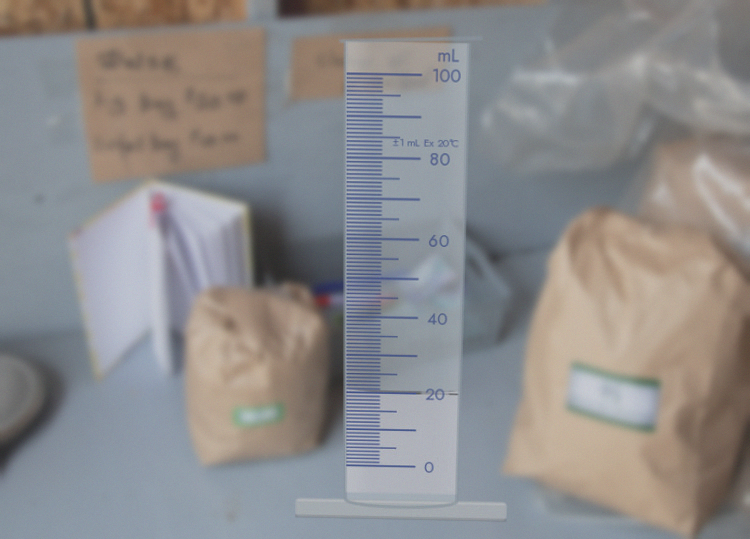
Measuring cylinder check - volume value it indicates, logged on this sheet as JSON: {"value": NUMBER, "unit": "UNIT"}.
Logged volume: {"value": 20, "unit": "mL"}
